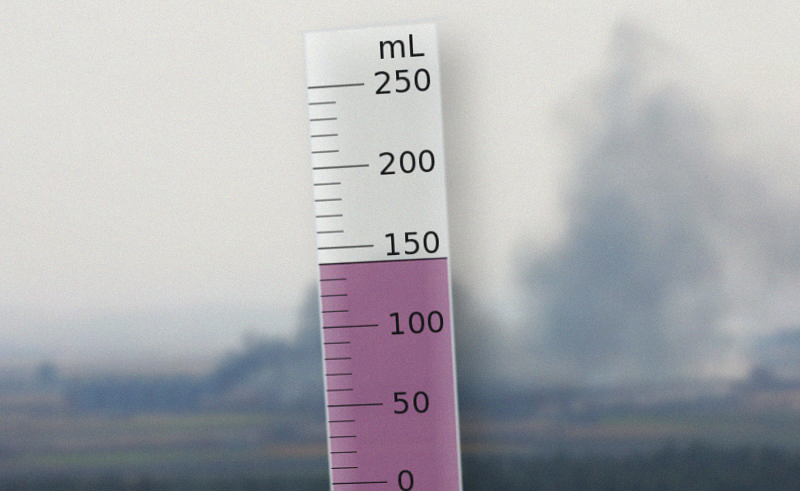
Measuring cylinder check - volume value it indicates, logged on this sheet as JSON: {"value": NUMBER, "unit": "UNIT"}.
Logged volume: {"value": 140, "unit": "mL"}
